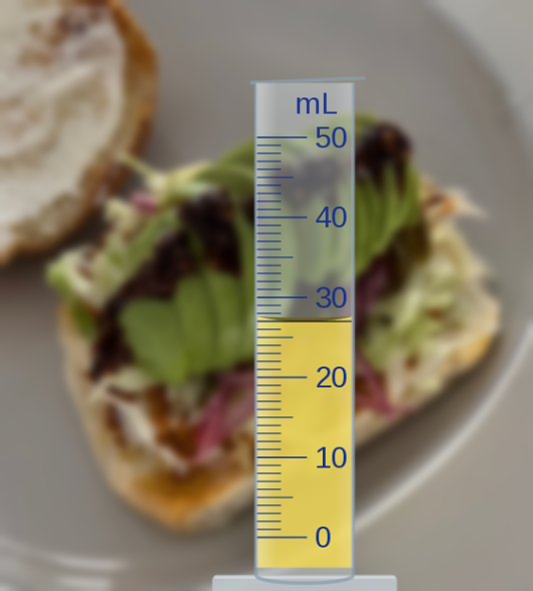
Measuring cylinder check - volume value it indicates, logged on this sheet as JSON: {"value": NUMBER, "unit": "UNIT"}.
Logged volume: {"value": 27, "unit": "mL"}
